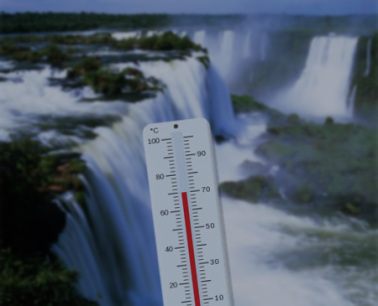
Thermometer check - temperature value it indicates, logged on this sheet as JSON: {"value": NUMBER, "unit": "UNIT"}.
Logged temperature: {"value": 70, "unit": "°C"}
